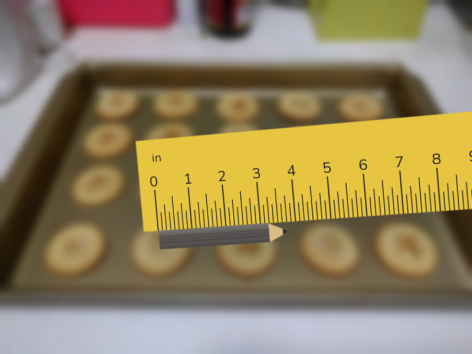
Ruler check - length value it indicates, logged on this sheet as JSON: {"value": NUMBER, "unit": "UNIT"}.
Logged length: {"value": 3.75, "unit": "in"}
